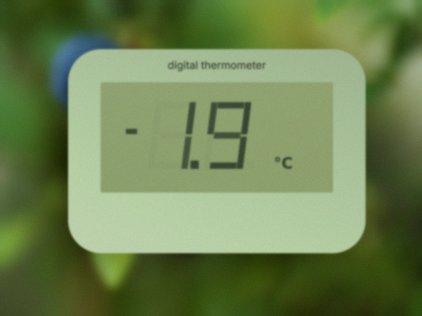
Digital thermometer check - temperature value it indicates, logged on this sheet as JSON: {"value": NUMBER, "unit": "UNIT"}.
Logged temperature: {"value": -1.9, "unit": "°C"}
